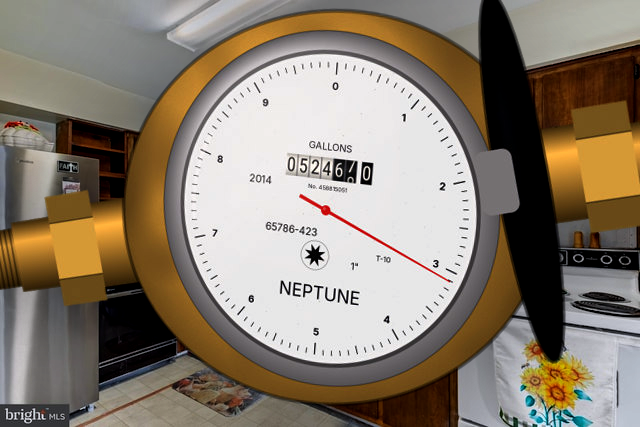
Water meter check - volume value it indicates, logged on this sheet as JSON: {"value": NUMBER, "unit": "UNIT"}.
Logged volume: {"value": 524673.1, "unit": "gal"}
